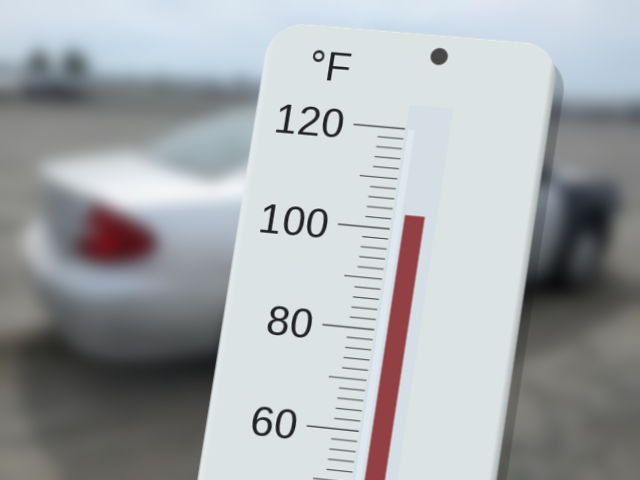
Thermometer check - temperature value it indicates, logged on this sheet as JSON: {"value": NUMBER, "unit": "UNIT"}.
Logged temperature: {"value": 103, "unit": "°F"}
